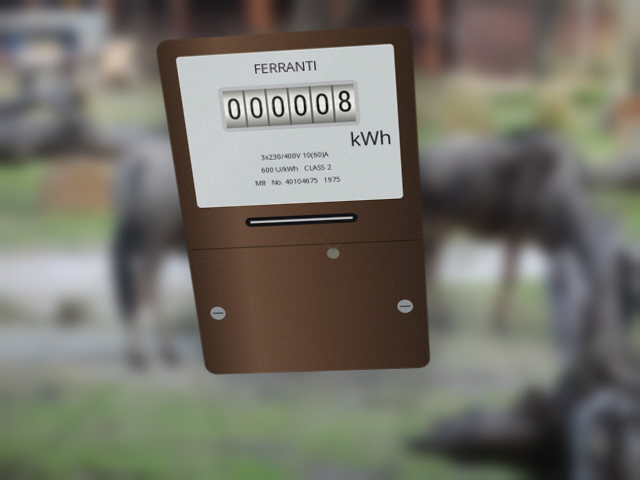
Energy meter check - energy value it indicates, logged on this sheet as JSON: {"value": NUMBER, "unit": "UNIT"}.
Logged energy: {"value": 8, "unit": "kWh"}
